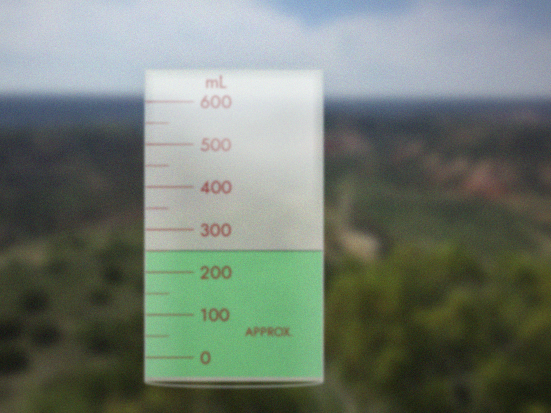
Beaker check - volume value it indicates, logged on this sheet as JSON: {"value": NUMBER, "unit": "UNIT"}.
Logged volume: {"value": 250, "unit": "mL"}
